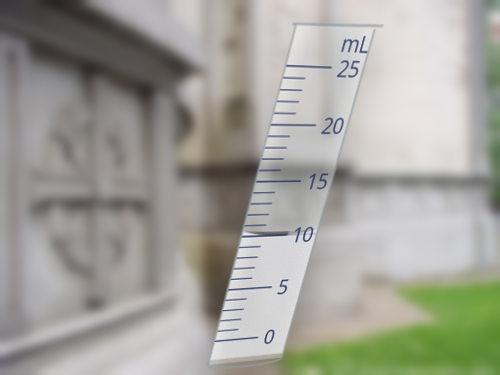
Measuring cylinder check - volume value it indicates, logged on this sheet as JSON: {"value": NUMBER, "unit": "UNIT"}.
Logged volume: {"value": 10, "unit": "mL"}
